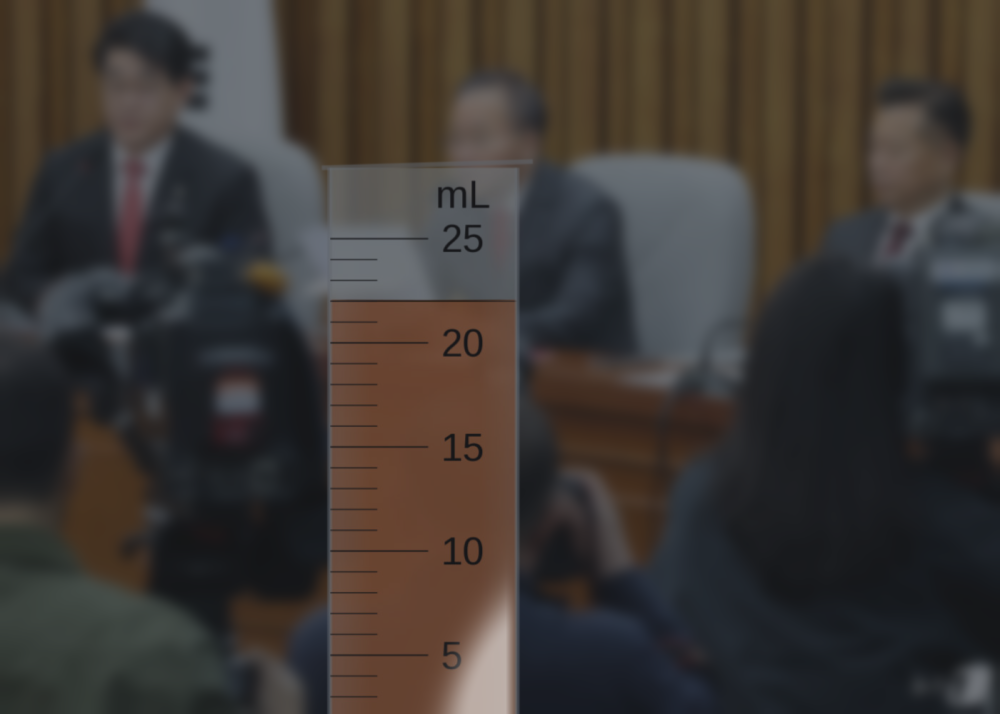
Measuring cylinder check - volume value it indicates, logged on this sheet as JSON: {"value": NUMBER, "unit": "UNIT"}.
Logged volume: {"value": 22, "unit": "mL"}
